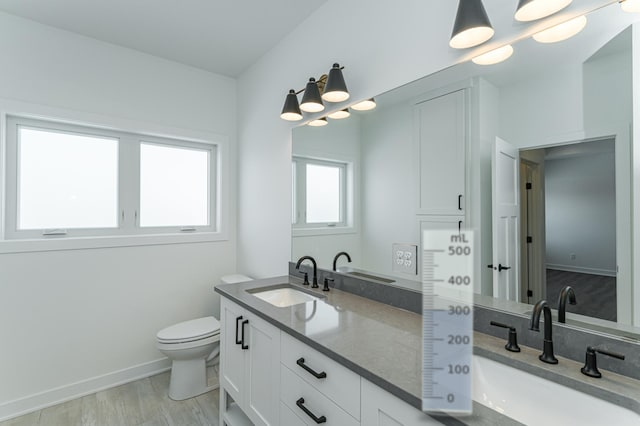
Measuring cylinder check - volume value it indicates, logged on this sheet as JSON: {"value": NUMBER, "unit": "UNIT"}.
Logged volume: {"value": 300, "unit": "mL"}
